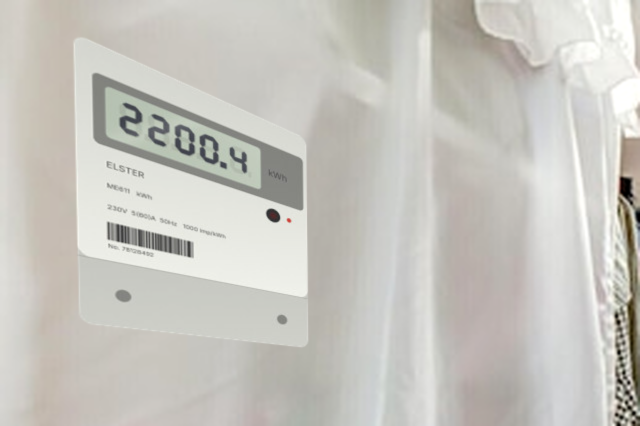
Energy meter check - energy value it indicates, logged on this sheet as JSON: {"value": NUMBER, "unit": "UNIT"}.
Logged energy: {"value": 2200.4, "unit": "kWh"}
